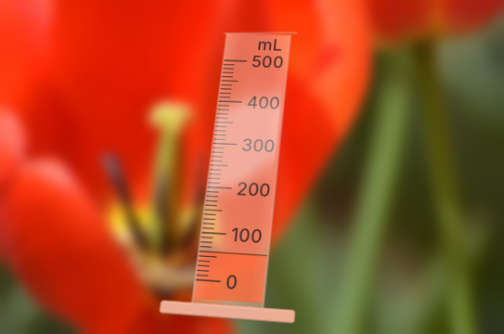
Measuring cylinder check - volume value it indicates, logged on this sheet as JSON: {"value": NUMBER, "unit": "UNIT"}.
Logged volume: {"value": 60, "unit": "mL"}
